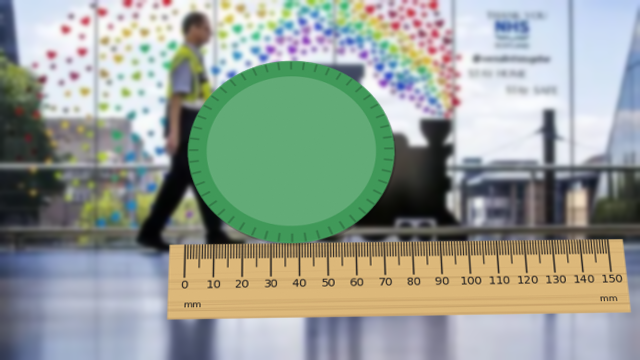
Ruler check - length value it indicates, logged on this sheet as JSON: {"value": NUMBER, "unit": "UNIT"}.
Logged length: {"value": 75, "unit": "mm"}
